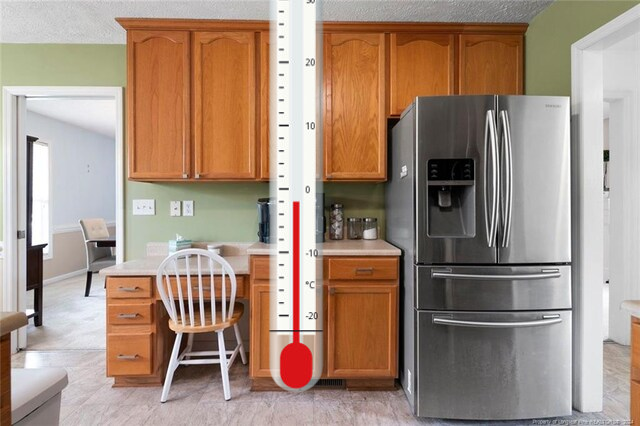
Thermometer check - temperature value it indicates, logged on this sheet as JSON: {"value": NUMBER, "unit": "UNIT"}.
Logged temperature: {"value": -2, "unit": "°C"}
